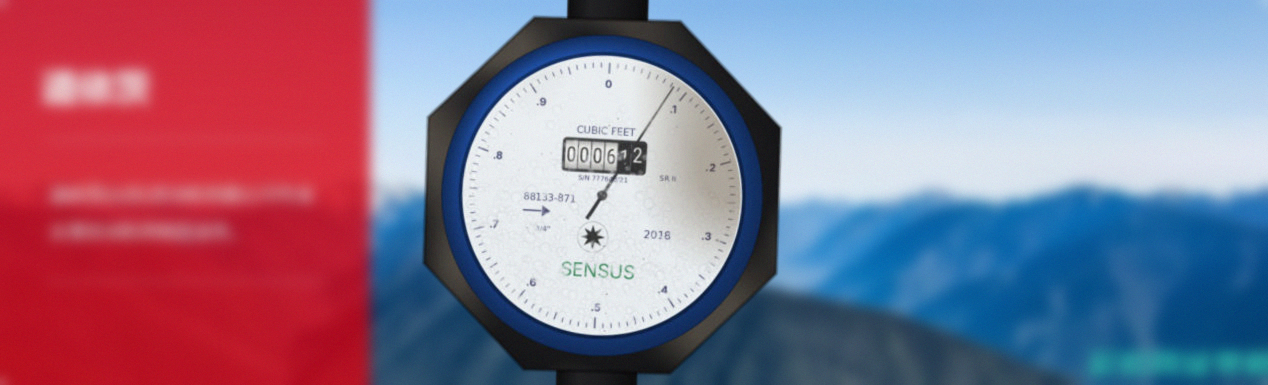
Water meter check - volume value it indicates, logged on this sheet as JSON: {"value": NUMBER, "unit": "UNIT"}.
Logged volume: {"value": 612.08, "unit": "ft³"}
